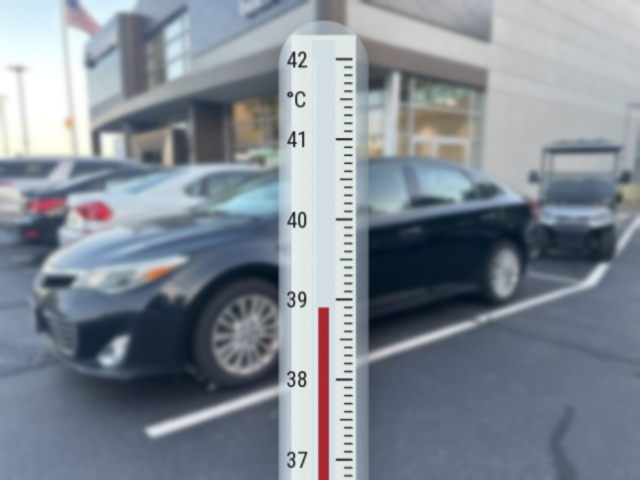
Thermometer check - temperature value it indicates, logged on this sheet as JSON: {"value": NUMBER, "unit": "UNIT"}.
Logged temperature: {"value": 38.9, "unit": "°C"}
